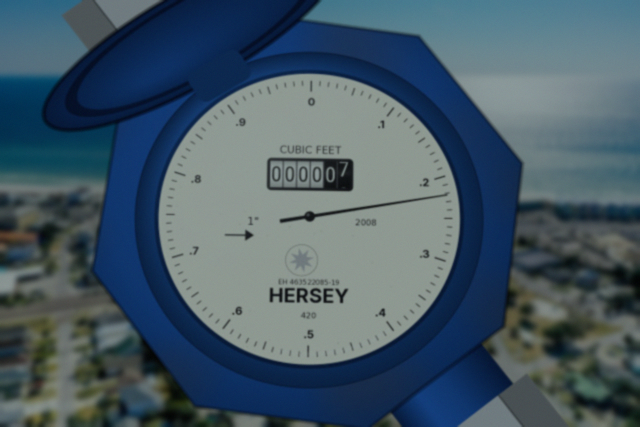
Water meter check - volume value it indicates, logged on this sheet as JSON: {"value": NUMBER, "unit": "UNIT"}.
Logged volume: {"value": 7.22, "unit": "ft³"}
